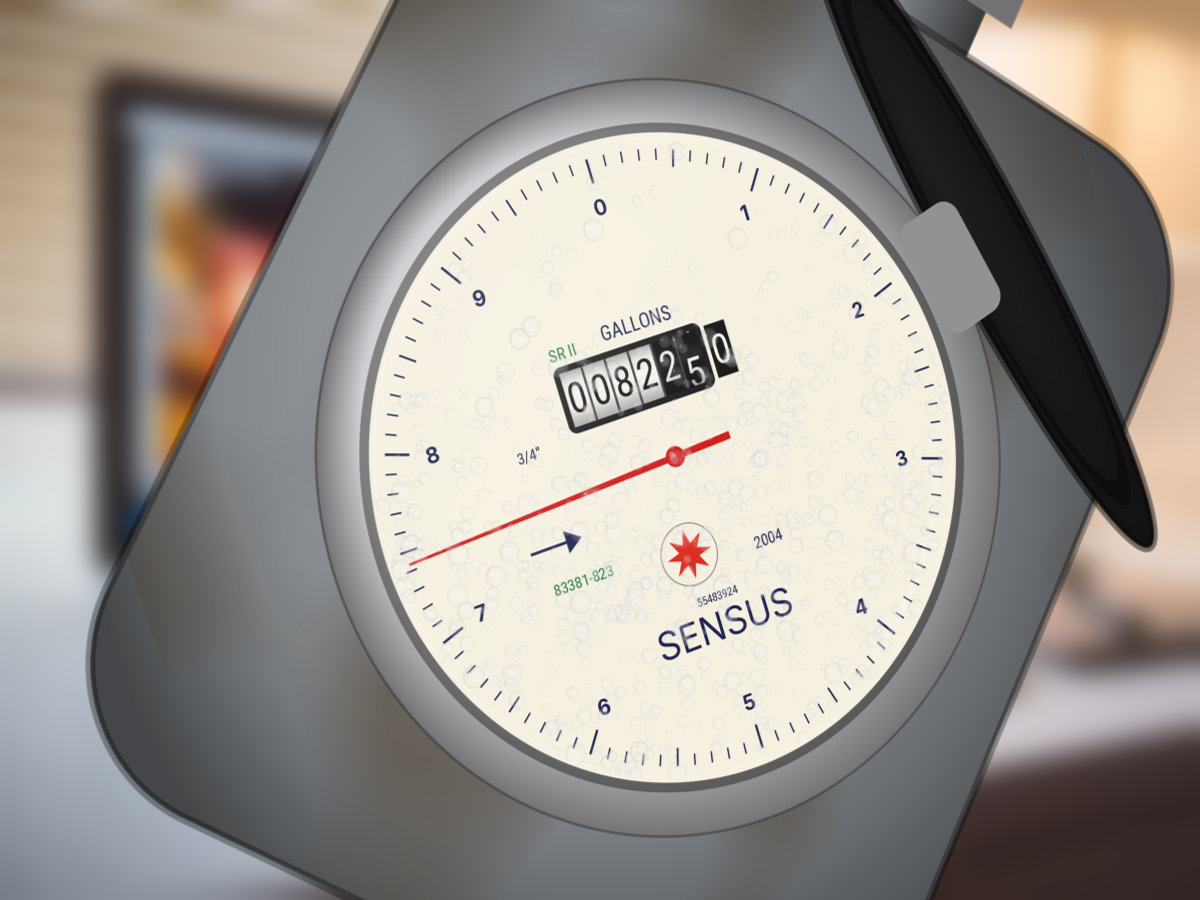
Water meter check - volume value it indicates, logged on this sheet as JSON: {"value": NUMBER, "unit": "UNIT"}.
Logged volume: {"value": 82247.4, "unit": "gal"}
